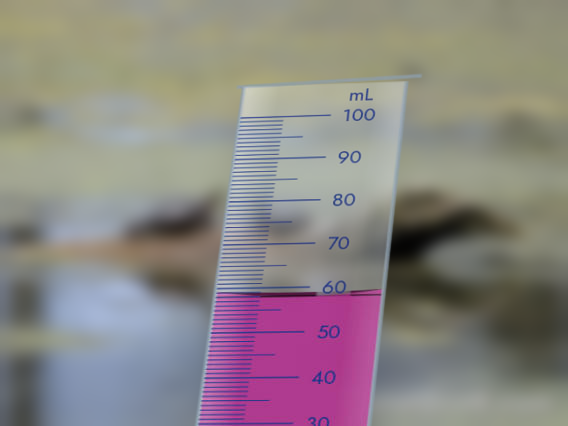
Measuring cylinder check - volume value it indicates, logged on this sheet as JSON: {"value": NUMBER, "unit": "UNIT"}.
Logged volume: {"value": 58, "unit": "mL"}
